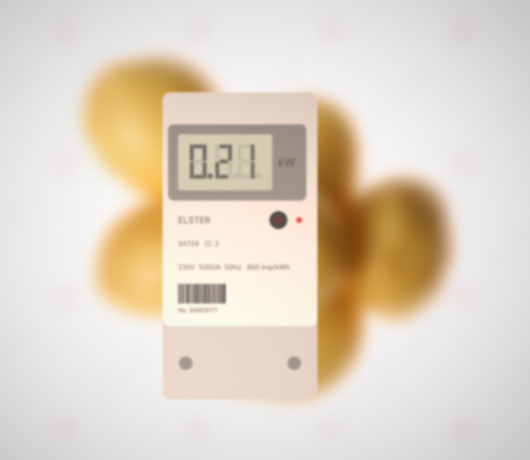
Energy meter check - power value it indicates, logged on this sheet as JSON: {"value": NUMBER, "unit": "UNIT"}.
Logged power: {"value": 0.21, "unit": "kW"}
